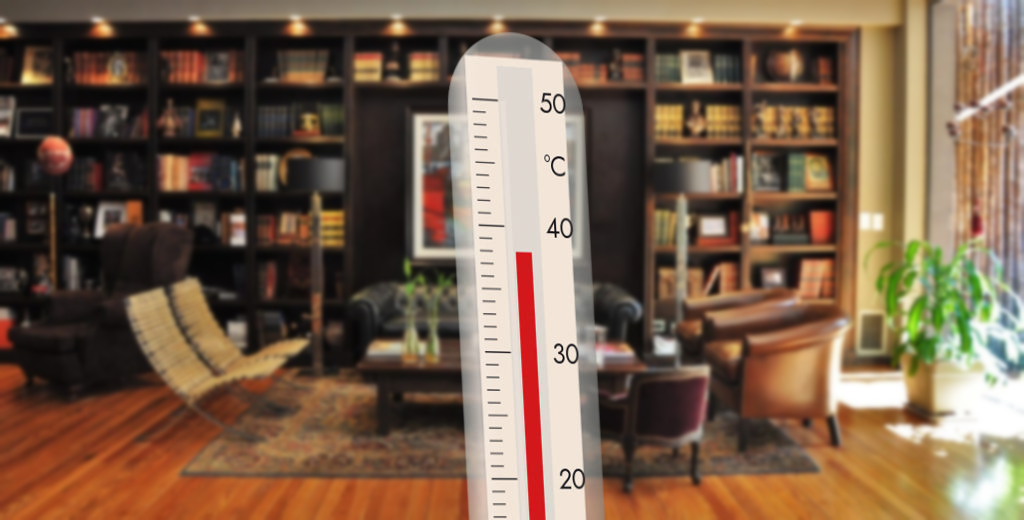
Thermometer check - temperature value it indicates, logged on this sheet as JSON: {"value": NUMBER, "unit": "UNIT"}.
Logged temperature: {"value": 38, "unit": "°C"}
